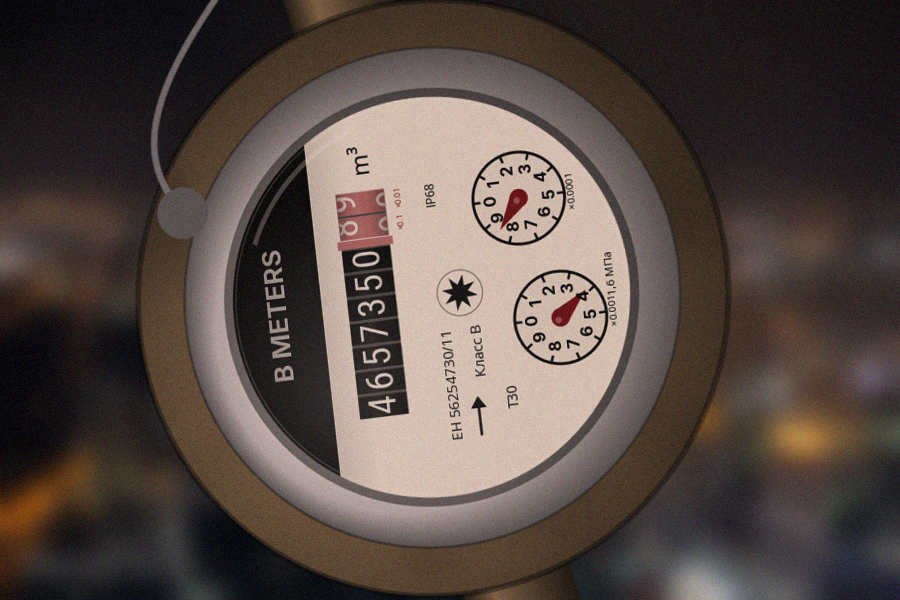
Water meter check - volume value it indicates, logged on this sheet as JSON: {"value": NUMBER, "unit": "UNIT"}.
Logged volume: {"value": 4657350.8938, "unit": "m³"}
